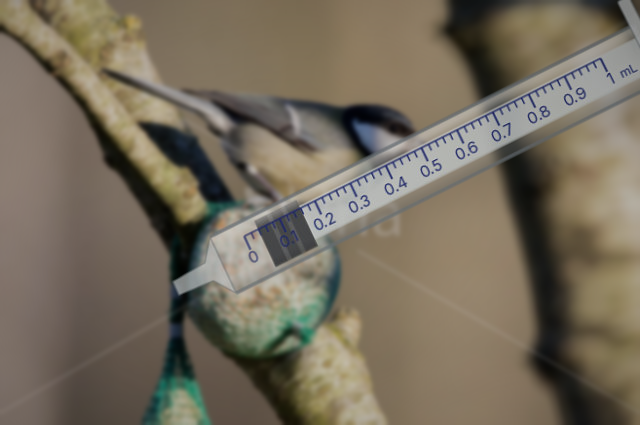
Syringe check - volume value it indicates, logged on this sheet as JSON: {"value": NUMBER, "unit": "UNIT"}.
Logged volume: {"value": 0.04, "unit": "mL"}
